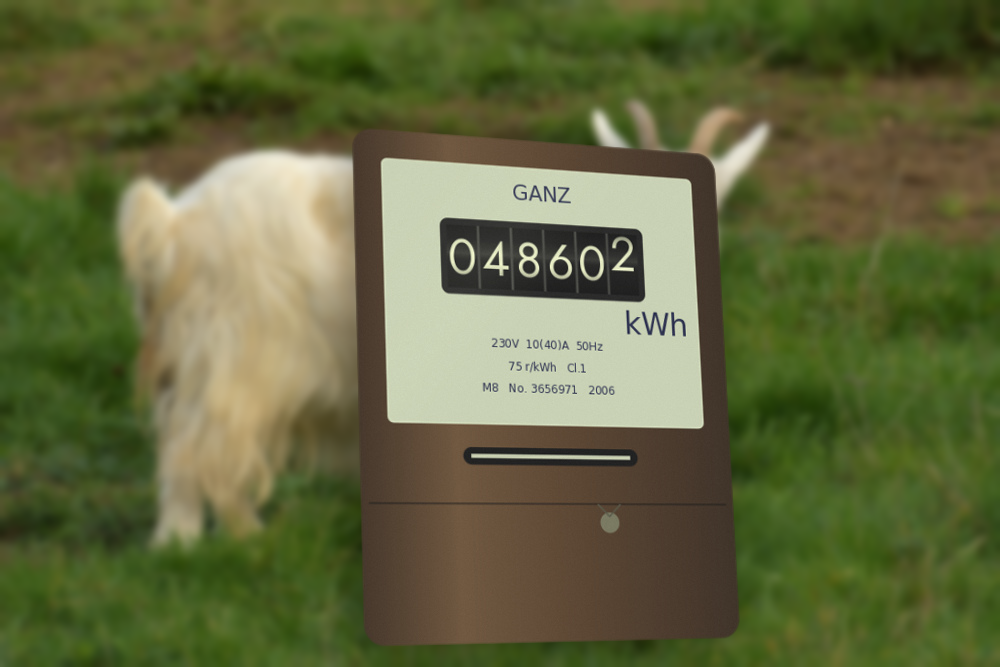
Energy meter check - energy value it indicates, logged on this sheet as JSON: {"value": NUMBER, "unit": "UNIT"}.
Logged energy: {"value": 48602, "unit": "kWh"}
